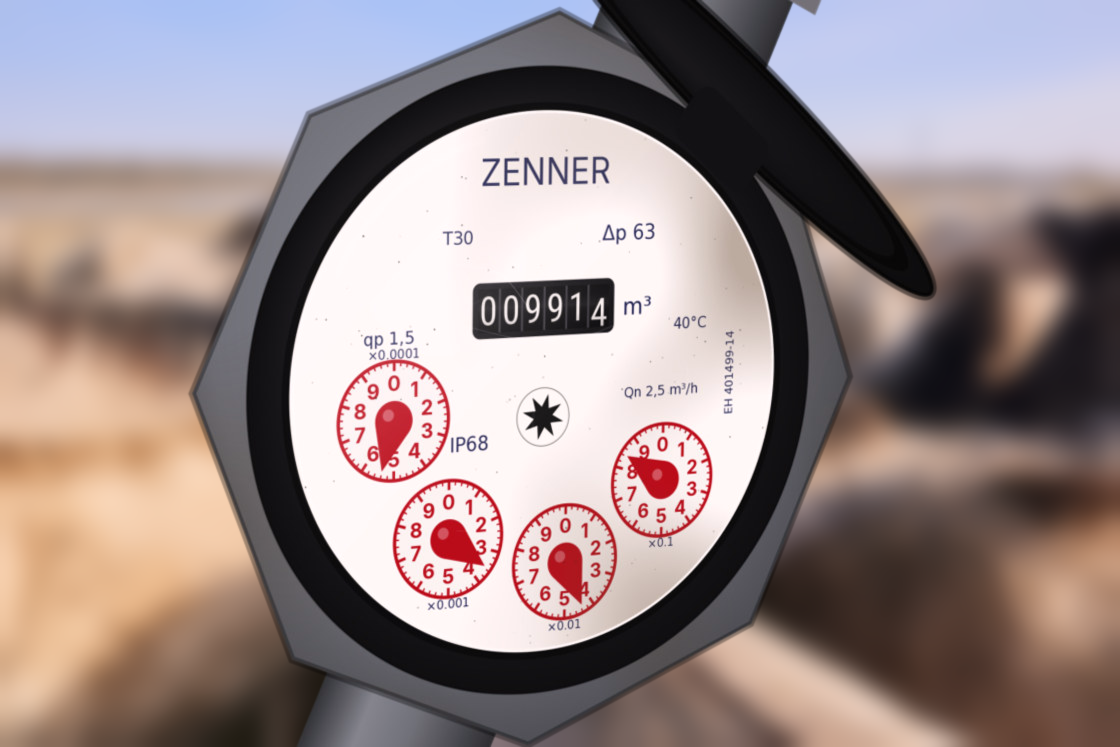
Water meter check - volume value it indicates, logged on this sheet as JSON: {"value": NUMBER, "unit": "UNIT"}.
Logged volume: {"value": 9913.8435, "unit": "m³"}
